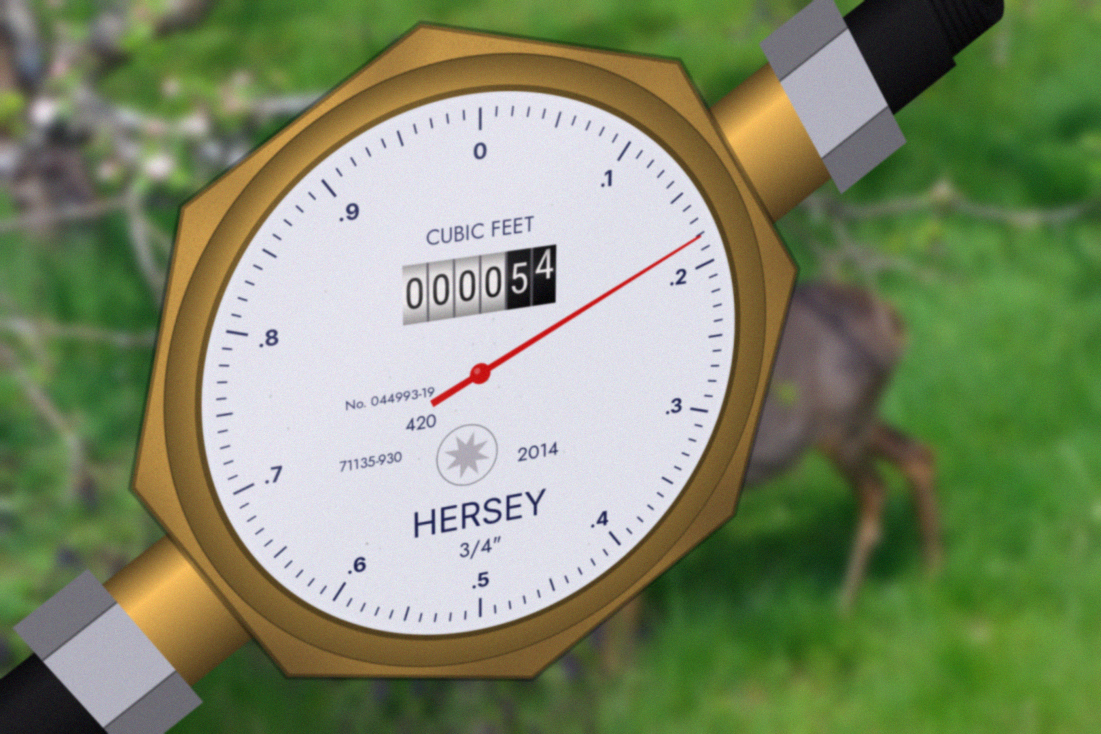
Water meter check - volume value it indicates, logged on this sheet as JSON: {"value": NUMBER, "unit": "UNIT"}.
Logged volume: {"value": 54.18, "unit": "ft³"}
